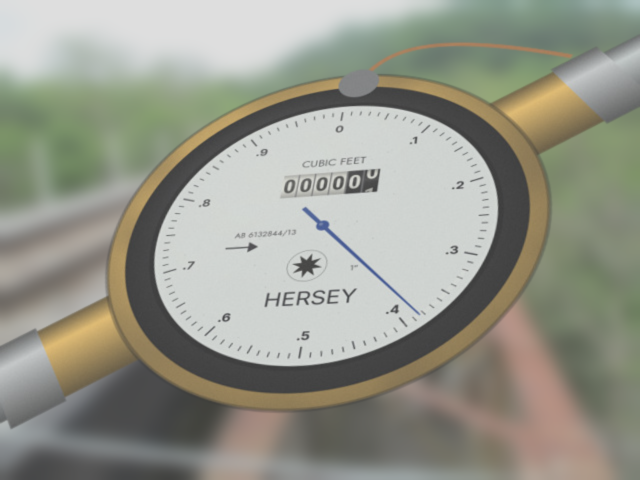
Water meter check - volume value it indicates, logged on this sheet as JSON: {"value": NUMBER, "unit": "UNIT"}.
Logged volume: {"value": 0.38, "unit": "ft³"}
